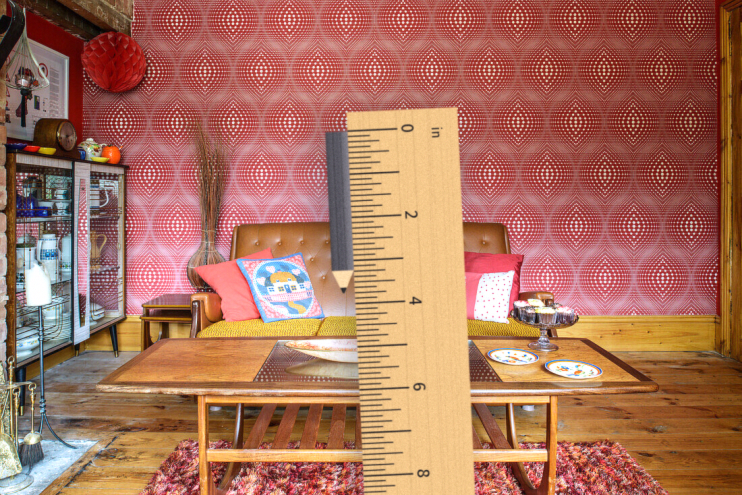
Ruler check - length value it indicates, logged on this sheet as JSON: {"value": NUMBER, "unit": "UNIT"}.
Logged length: {"value": 3.75, "unit": "in"}
